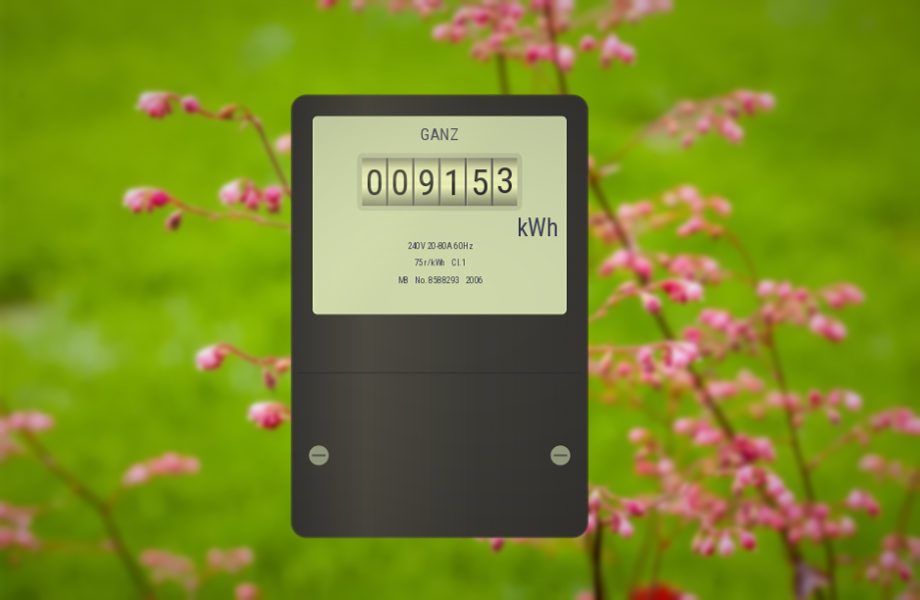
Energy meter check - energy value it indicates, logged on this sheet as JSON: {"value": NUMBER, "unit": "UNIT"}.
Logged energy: {"value": 9153, "unit": "kWh"}
